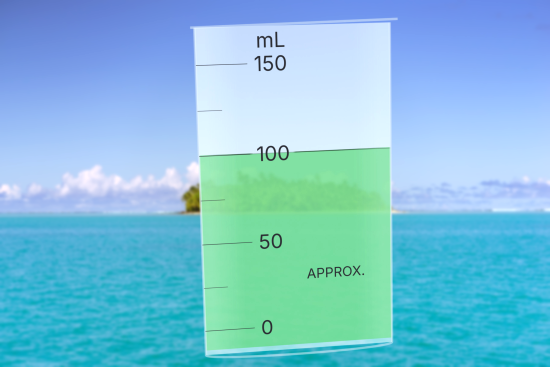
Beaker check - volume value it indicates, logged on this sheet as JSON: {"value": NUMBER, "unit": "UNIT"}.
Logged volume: {"value": 100, "unit": "mL"}
